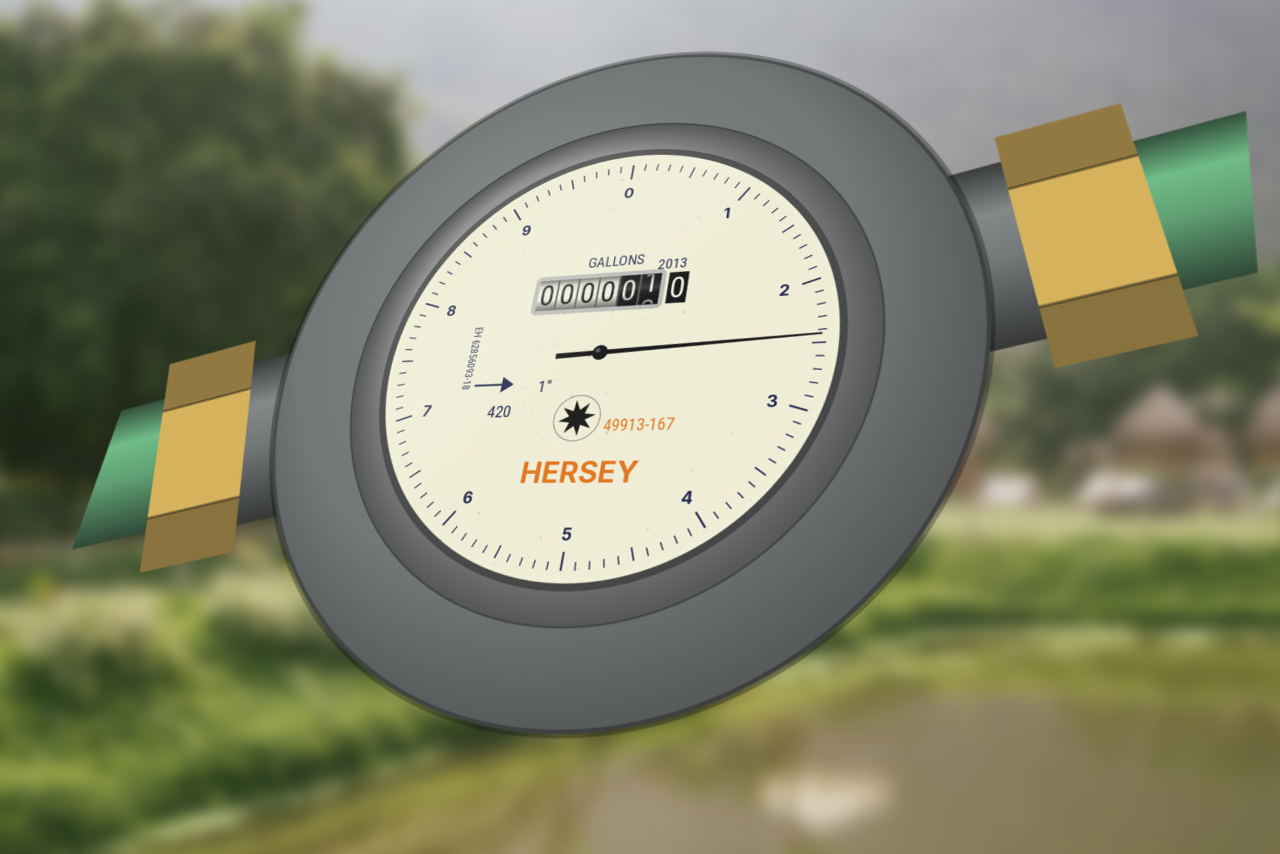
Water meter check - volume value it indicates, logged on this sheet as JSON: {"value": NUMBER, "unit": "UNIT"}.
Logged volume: {"value": 12.4, "unit": "gal"}
